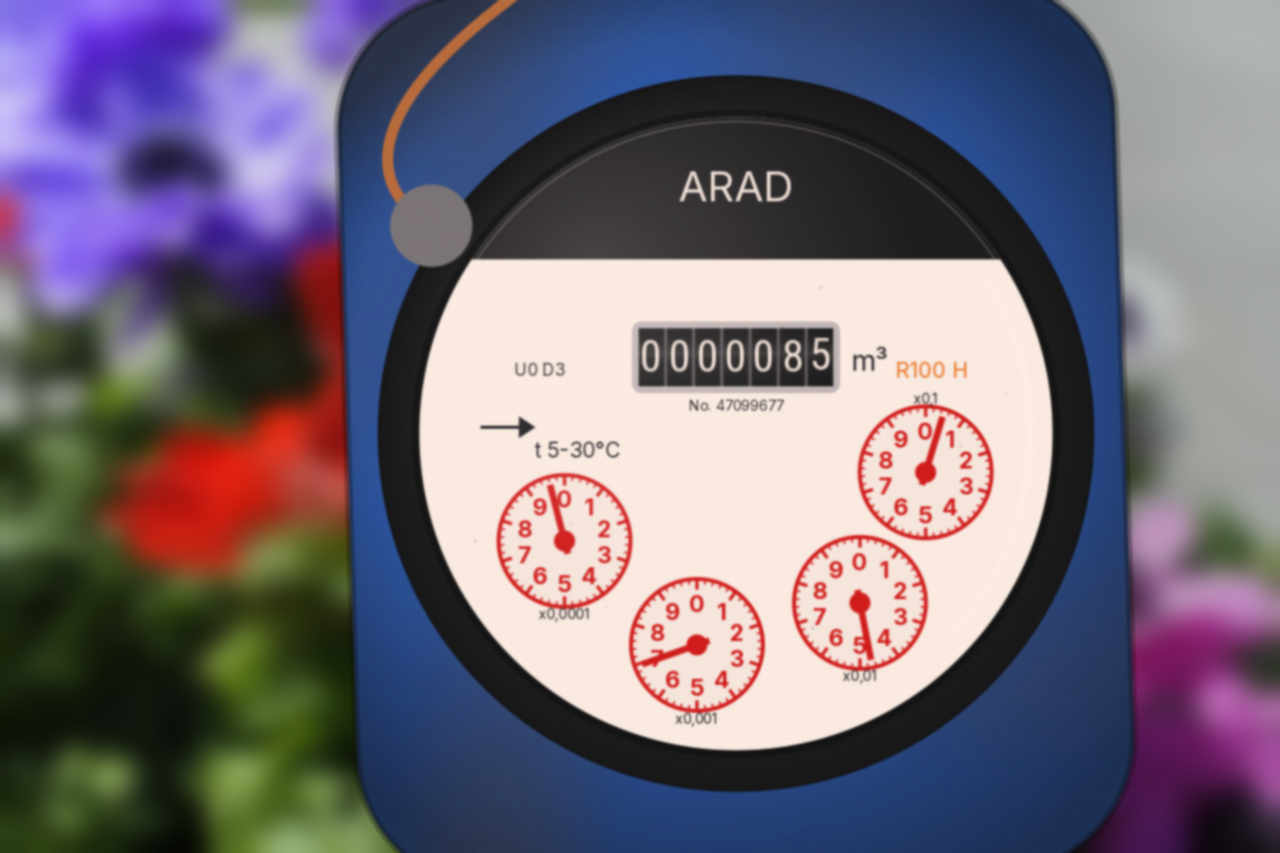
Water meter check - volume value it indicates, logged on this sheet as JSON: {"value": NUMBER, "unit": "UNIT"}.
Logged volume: {"value": 85.0469, "unit": "m³"}
